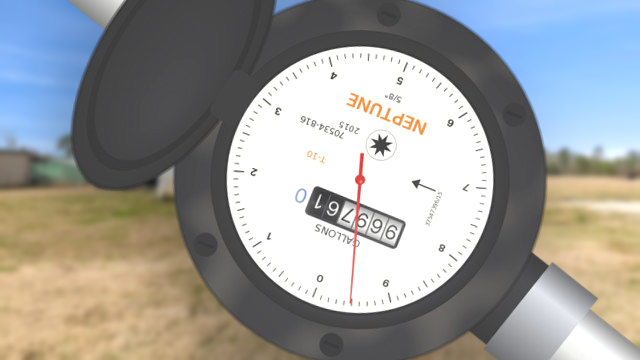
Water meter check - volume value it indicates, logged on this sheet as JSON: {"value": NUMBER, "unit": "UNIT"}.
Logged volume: {"value": 9697609.5, "unit": "gal"}
